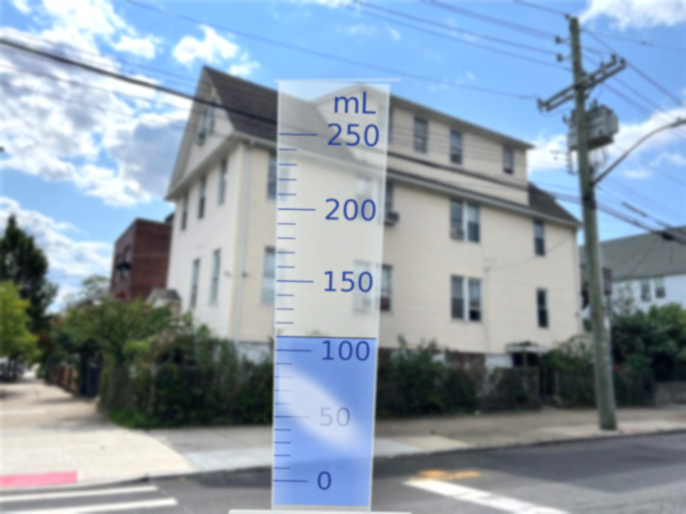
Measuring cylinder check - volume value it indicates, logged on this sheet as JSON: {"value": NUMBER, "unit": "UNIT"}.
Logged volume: {"value": 110, "unit": "mL"}
